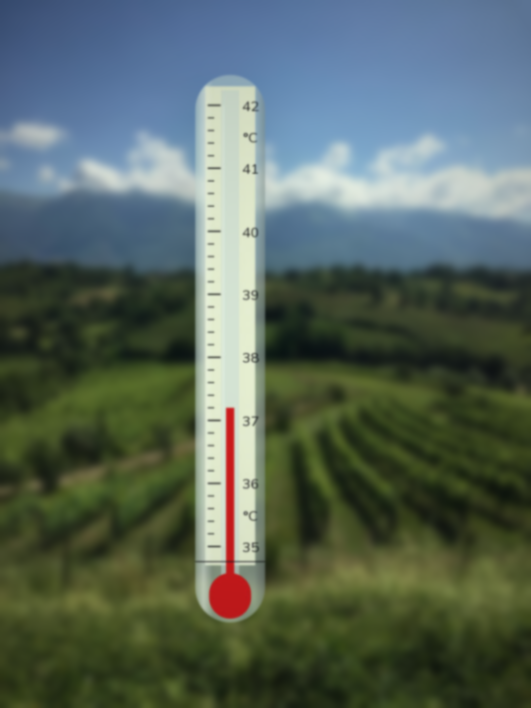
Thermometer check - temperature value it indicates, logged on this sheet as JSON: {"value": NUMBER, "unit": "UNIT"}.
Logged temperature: {"value": 37.2, "unit": "°C"}
